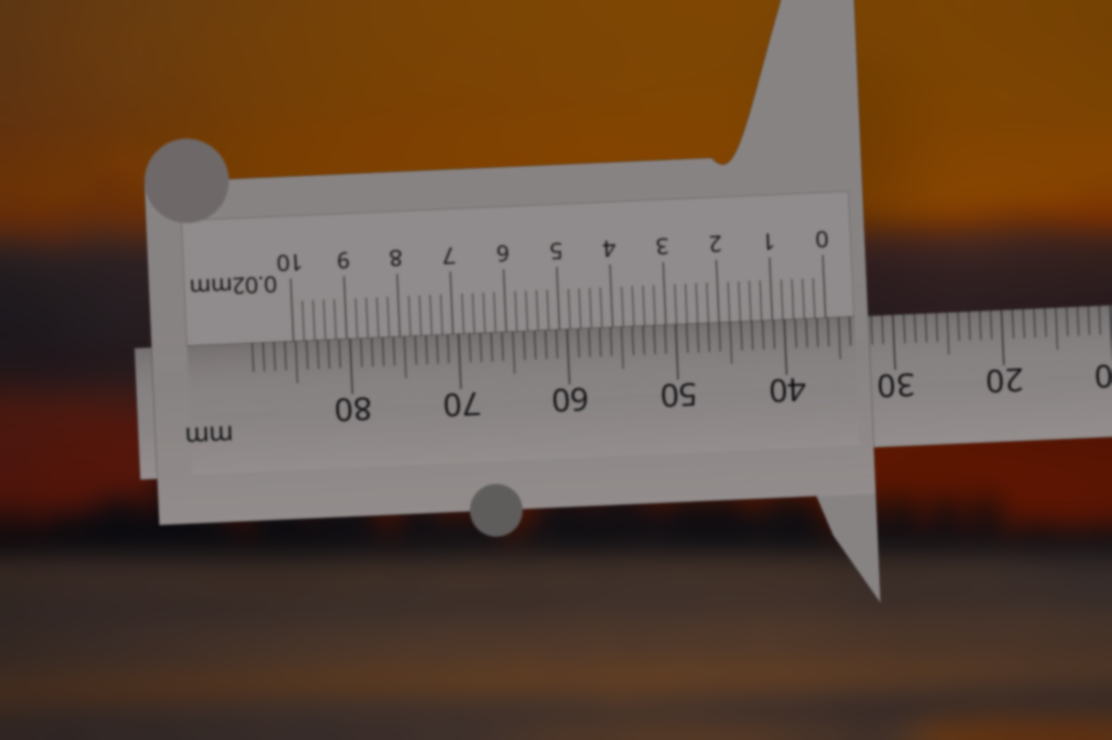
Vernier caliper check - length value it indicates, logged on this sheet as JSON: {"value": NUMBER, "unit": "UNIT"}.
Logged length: {"value": 36.2, "unit": "mm"}
